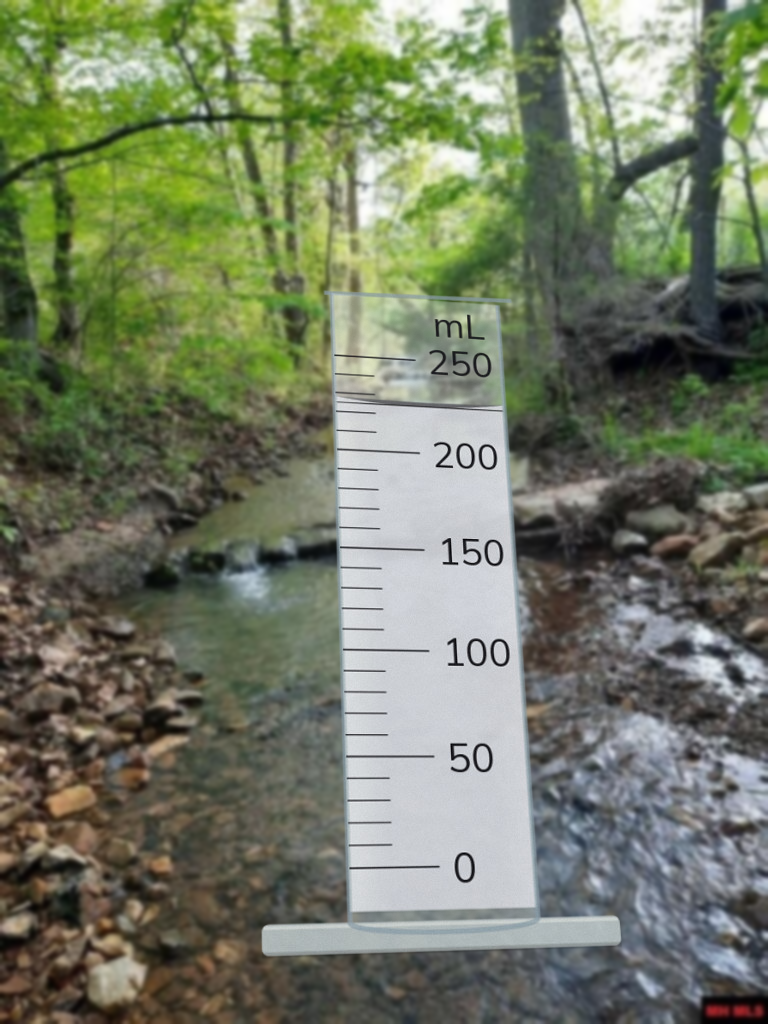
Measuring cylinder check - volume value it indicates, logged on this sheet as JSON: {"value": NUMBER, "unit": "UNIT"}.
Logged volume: {"value": 225, "unit": "mL"}
